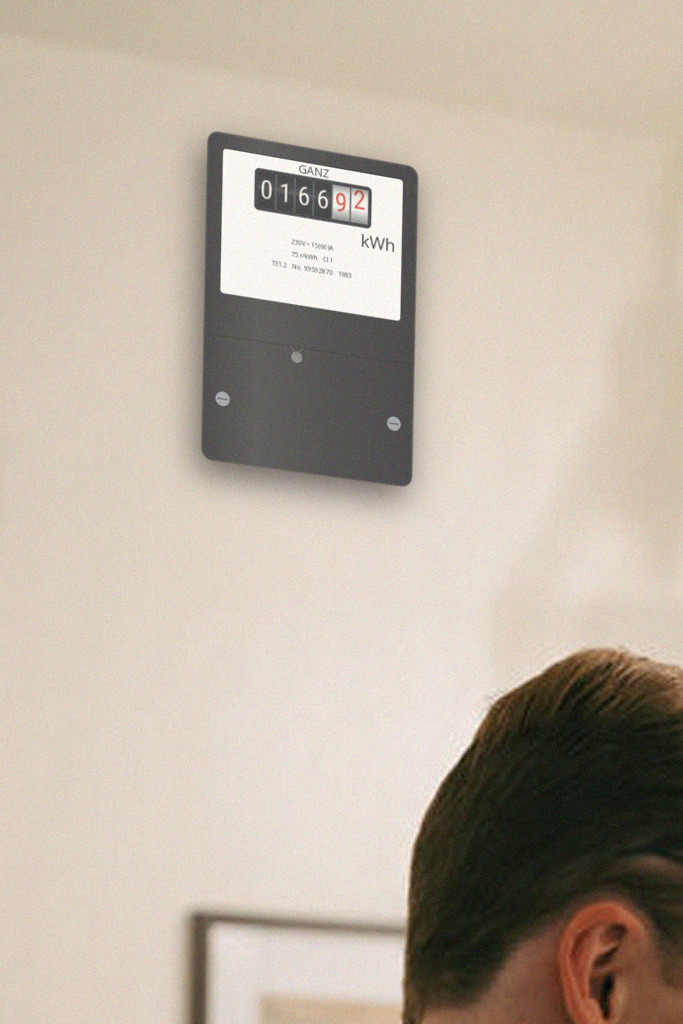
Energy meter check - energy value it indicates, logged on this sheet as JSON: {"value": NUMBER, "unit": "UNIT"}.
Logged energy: {"value": 166.92, "unit": "kWh"}
